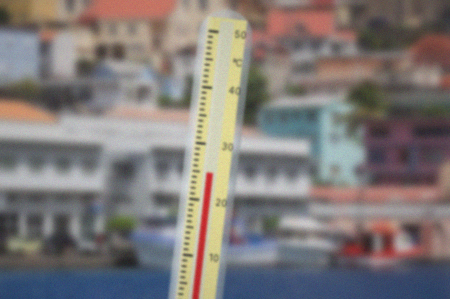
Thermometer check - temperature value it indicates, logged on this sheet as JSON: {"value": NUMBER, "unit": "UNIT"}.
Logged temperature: {"value": 25, "unit": "°C"}
